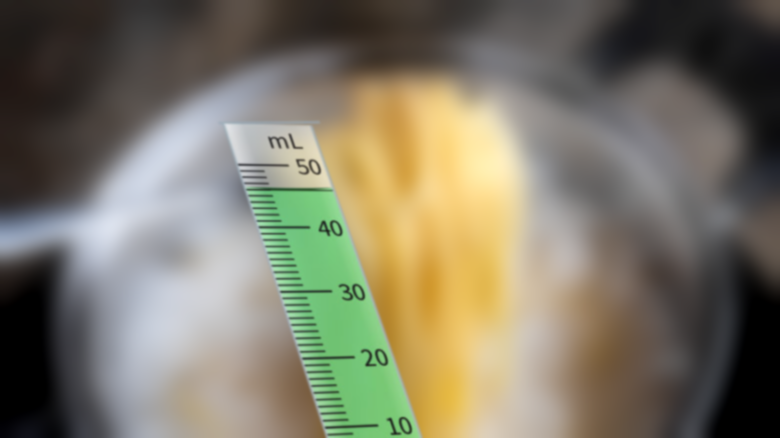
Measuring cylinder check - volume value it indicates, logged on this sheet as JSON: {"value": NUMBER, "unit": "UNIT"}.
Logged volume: {"value": 46, "unit": "mL"}
